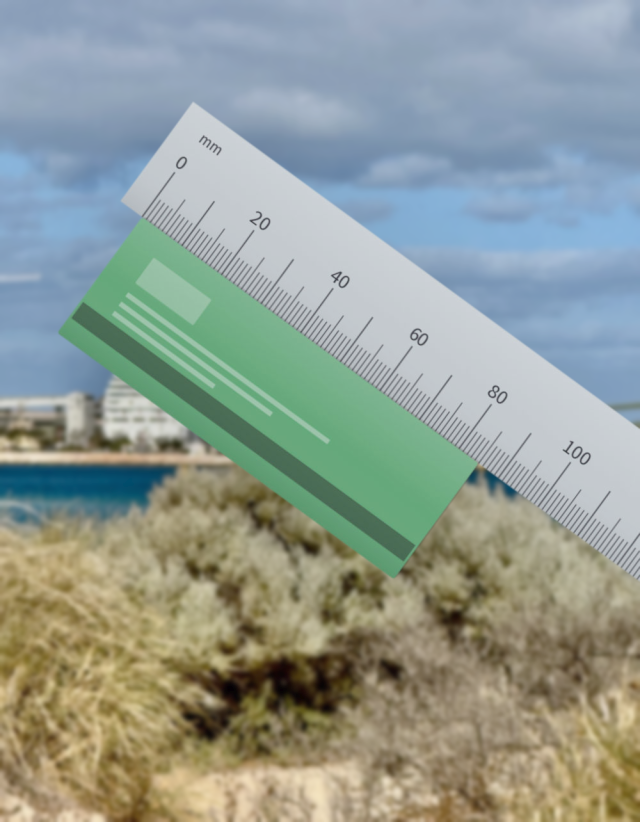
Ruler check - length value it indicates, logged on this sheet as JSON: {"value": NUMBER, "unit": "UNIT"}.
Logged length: {"value": 85, "unit": "mm"}
